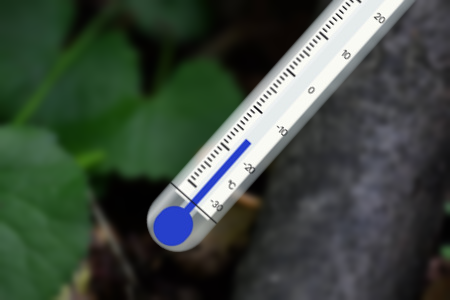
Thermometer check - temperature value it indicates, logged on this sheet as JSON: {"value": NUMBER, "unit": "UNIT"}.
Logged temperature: {"value": -16, "unit": "°C"}
